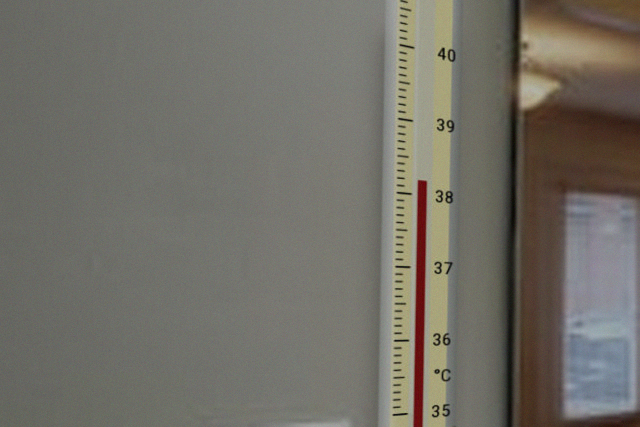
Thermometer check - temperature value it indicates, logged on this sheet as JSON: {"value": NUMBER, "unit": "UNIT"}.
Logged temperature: {"value": 38.2, "unit": "°C"}
